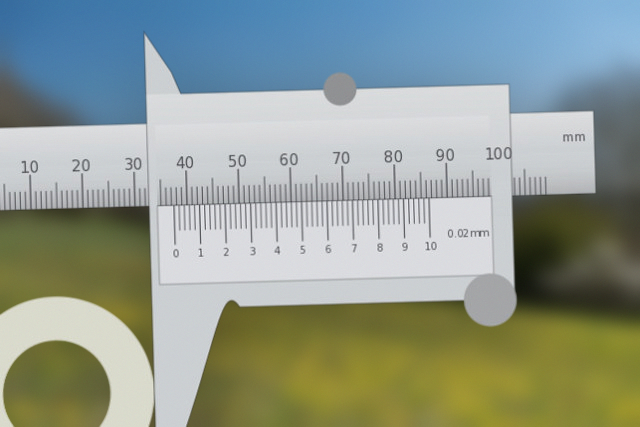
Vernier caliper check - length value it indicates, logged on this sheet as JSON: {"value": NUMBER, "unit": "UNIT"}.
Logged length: {"value": 37.5, "unit": "mm"}
